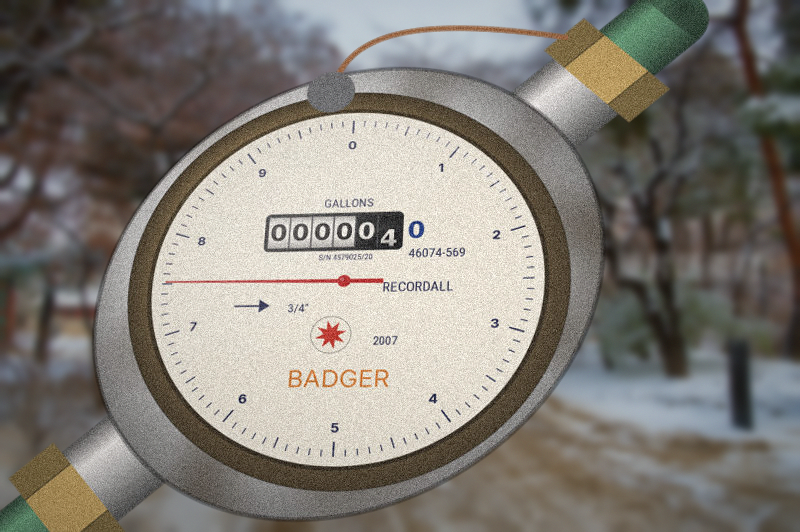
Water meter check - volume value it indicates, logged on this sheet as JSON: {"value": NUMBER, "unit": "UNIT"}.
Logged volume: {"value": 37.5, "unit": "gal"}
